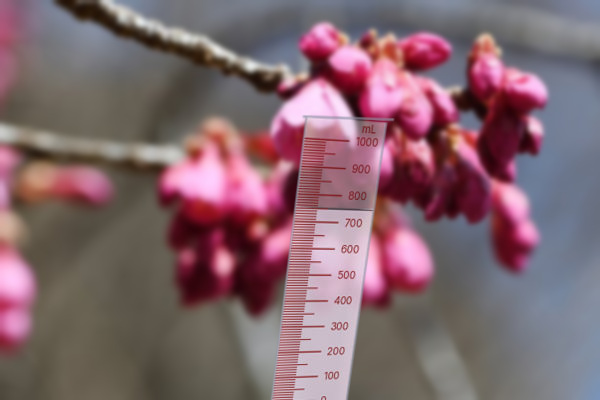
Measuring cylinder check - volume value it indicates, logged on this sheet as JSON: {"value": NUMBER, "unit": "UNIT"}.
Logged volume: {"value": 750, "unit": "mL"}
